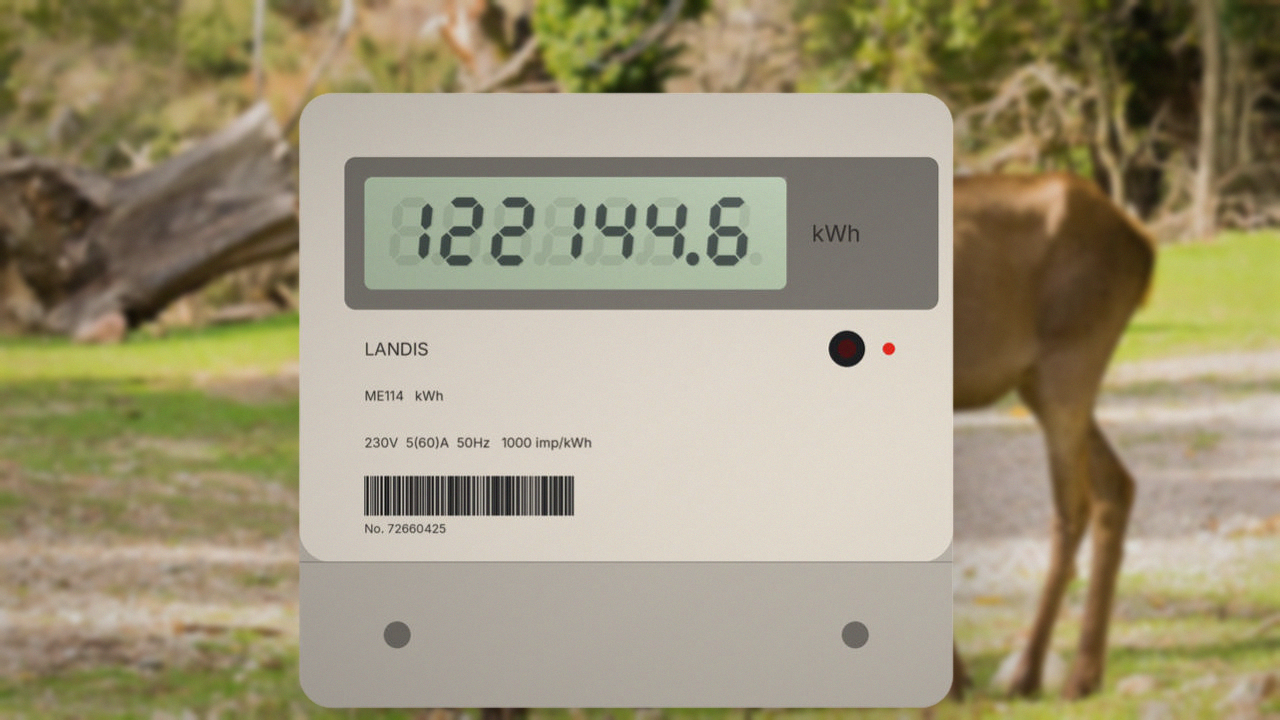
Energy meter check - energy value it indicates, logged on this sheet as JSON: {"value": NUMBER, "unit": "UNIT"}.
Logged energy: {"value": 122144.6, "unit": "kWh"}
